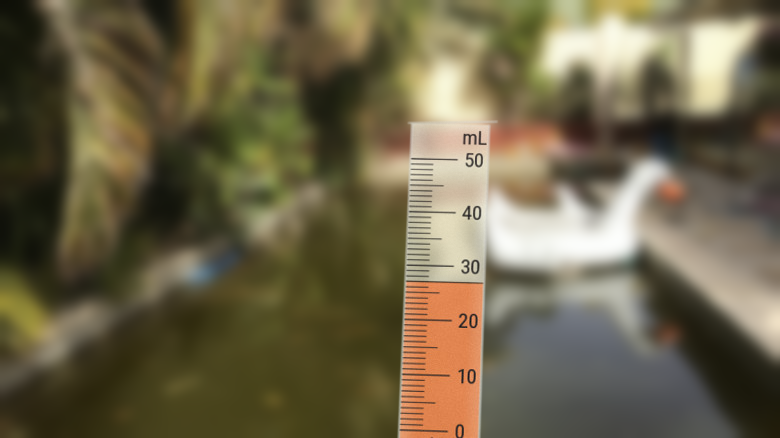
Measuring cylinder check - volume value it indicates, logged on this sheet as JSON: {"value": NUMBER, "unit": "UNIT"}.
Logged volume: {"value": 27, "unit": "mL"}
